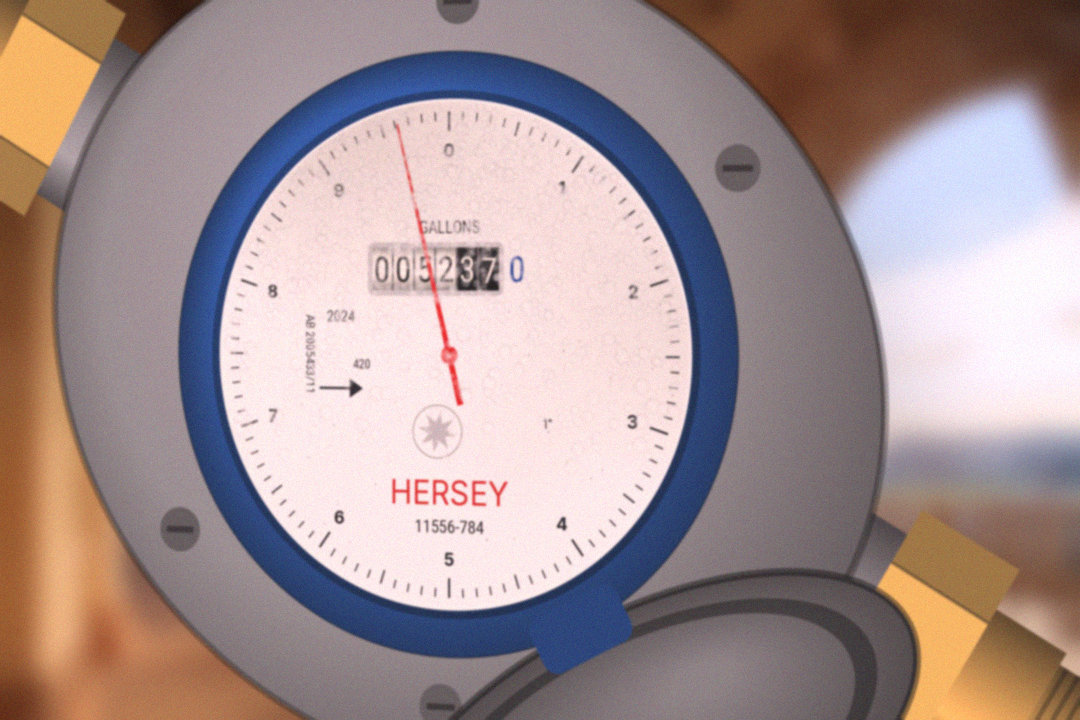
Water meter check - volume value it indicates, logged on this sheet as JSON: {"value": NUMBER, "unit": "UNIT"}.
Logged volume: {"value": 52369.6, "unit": "gal"}
